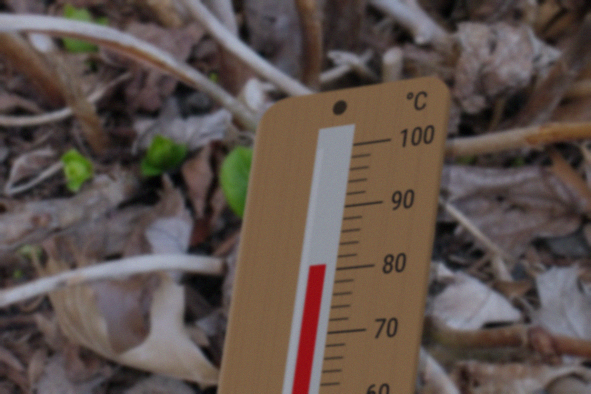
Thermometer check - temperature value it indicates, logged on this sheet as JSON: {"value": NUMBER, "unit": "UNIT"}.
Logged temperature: {"value": 81, "unit": "°C"}
